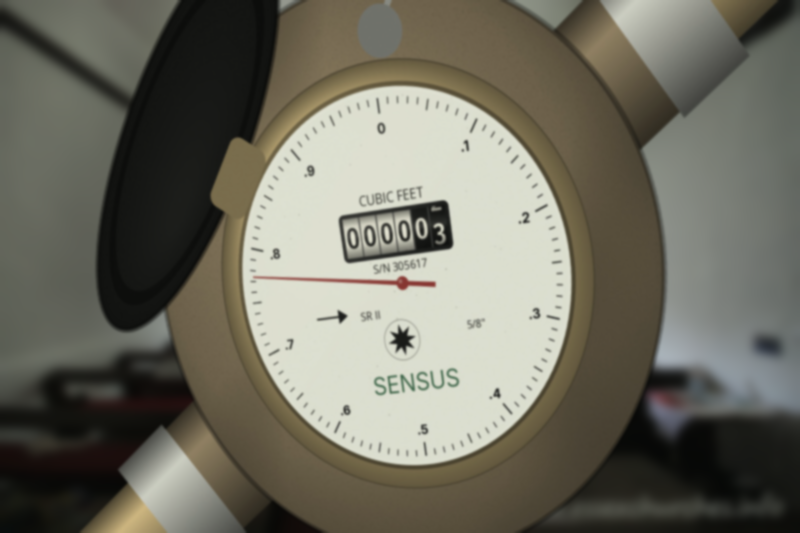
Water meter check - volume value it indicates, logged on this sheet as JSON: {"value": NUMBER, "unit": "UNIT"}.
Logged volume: {"value": 2.77, "unit": "ft³"}
